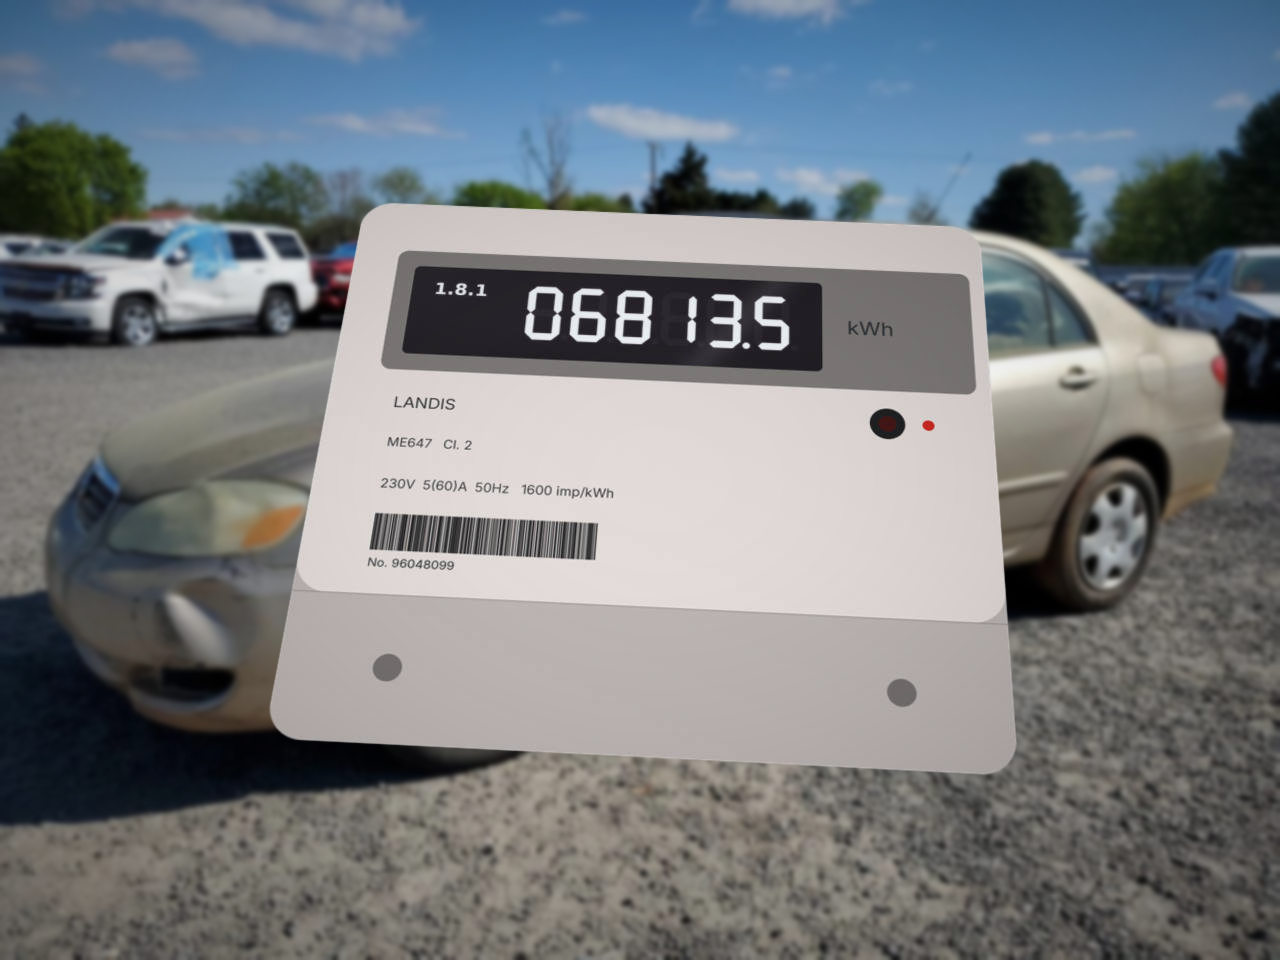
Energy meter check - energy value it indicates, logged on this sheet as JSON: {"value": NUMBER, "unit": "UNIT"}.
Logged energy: {"value": 6813.5, "unit": "kWh"}
